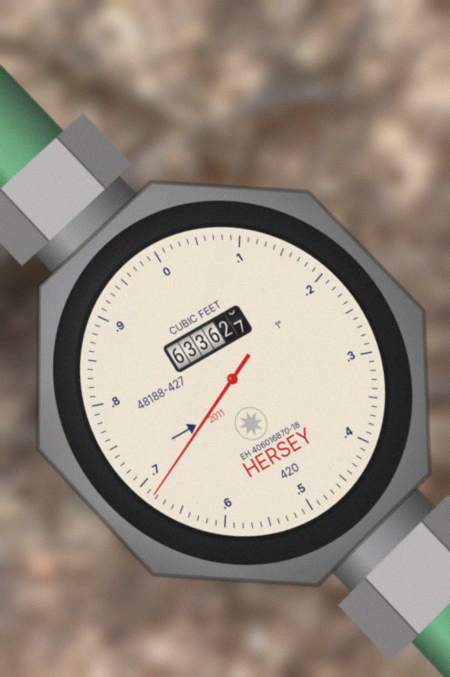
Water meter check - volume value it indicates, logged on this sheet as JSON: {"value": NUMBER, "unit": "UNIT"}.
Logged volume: {"value": 633626.68, "unit": "ft³"}
